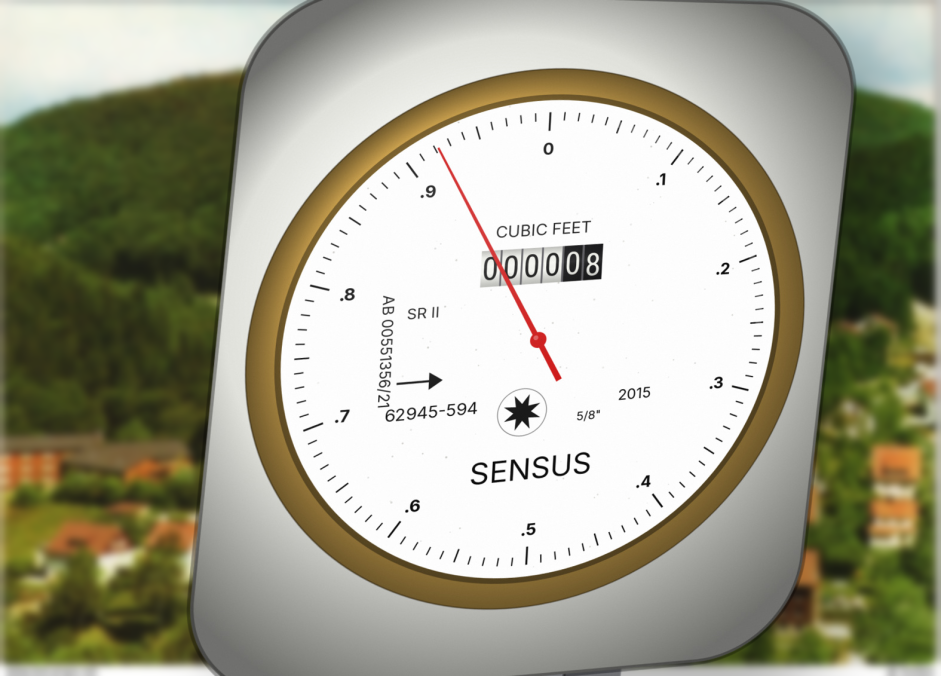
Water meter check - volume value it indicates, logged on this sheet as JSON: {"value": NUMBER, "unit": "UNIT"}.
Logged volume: {"value": 7.92, "unit": "ft³"}
